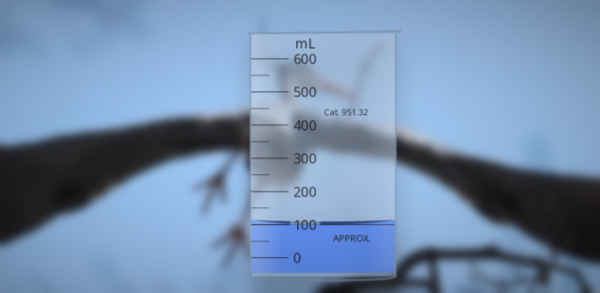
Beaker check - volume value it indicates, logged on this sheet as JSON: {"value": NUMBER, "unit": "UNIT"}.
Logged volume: {"value": 100, "unit": "mL"}
